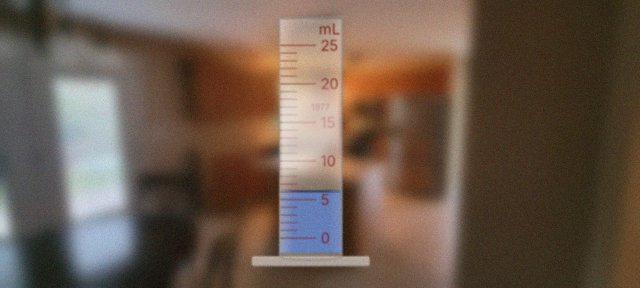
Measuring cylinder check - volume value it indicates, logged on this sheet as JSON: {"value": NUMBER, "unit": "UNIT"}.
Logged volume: {"value": 6, "unit": "mL"}
